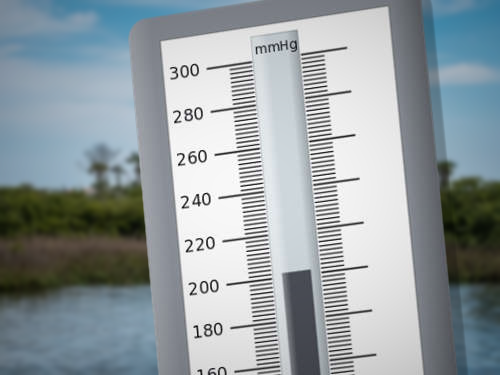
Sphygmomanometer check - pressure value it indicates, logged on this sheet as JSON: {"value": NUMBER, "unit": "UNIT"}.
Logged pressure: {"value": 202, "unit": "mmHg"}
